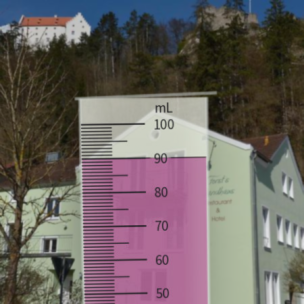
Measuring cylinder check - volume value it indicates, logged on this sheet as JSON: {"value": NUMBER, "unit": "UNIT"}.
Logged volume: {"value": 90, "unit": "mL"}
